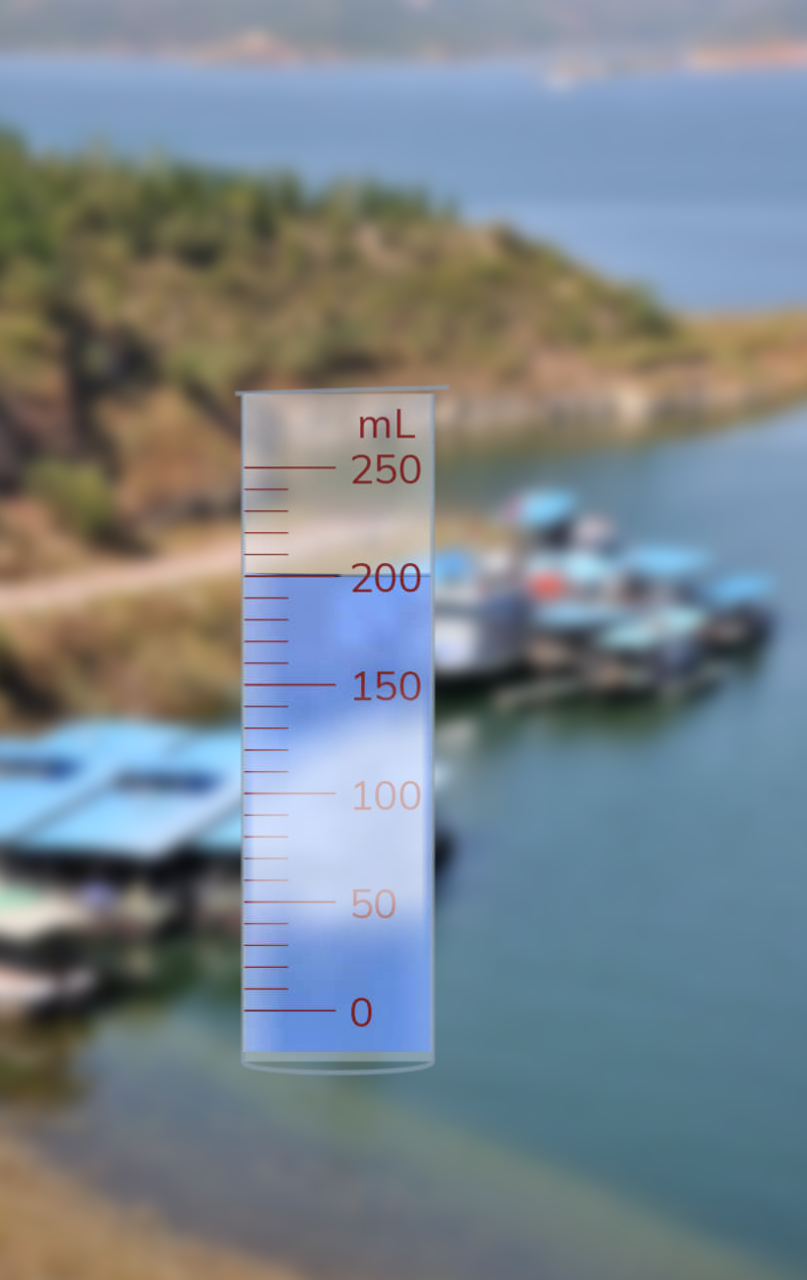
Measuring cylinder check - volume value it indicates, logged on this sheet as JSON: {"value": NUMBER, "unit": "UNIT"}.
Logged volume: {"value": 200, "unit": "mL"}
